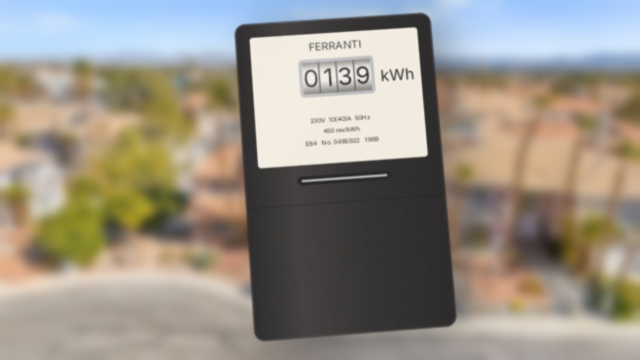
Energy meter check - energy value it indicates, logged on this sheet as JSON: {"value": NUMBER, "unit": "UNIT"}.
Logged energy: {"value": 139, "unit": "kWh"}
